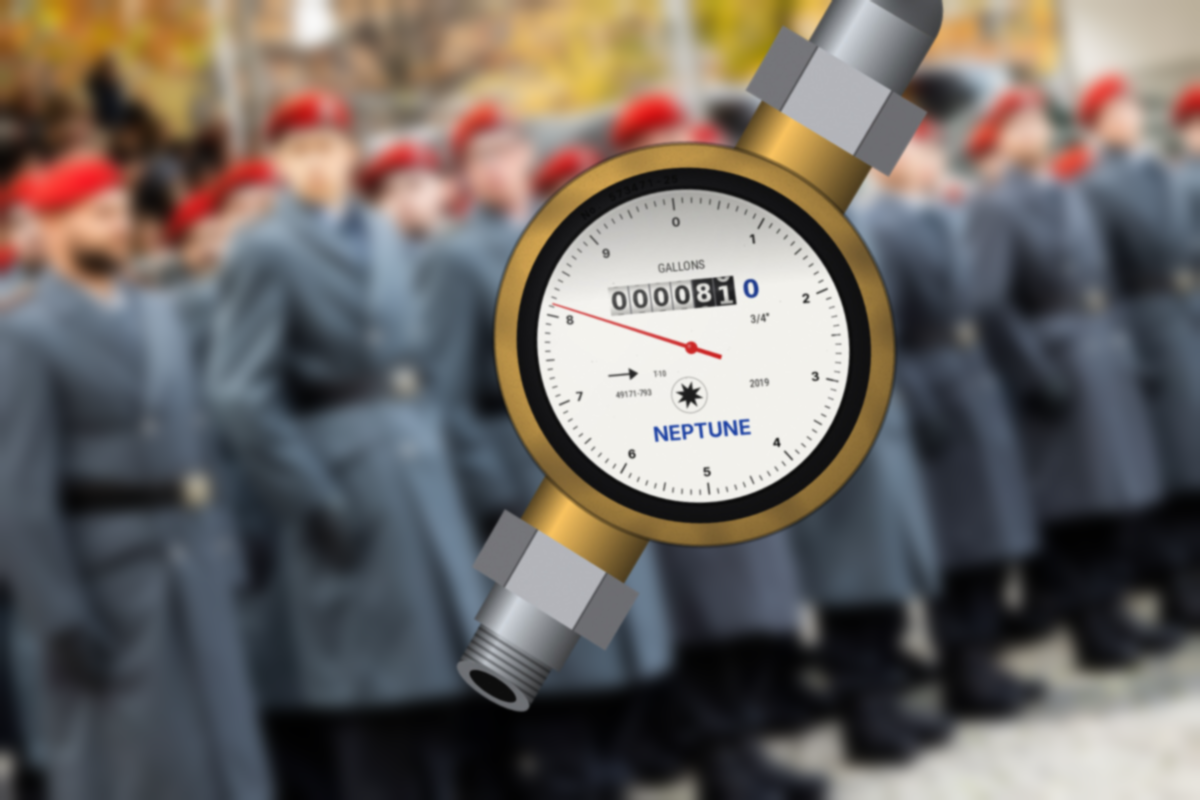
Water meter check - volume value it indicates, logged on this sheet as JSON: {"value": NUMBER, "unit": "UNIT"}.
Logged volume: {"value": 808.1, "unit": "gal"}
